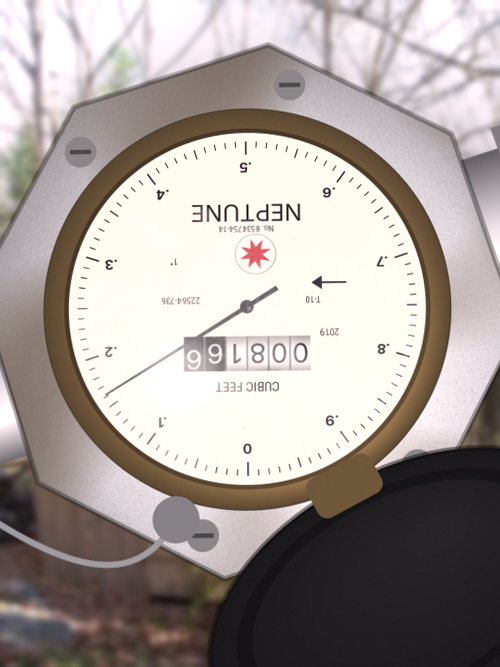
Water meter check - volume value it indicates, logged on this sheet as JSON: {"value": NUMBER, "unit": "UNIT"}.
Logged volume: {"value": 8166.16, "unit": "ft³"}
